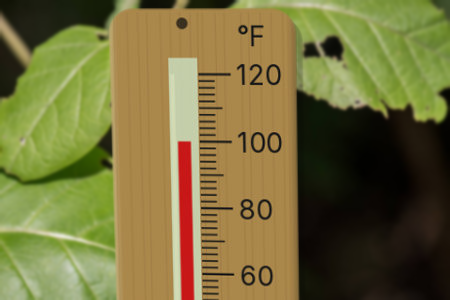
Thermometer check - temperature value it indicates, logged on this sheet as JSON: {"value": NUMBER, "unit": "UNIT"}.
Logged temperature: {"value": 100, "unit": "°F"}
